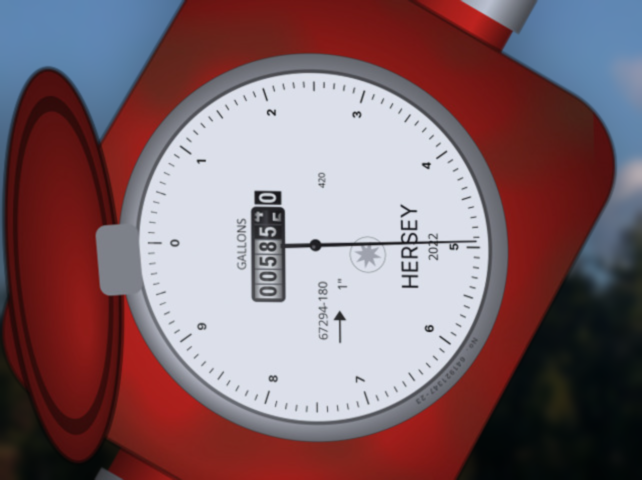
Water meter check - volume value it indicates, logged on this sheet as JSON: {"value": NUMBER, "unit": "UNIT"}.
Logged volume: {"value": 58544.9, "unit": "gal"}
